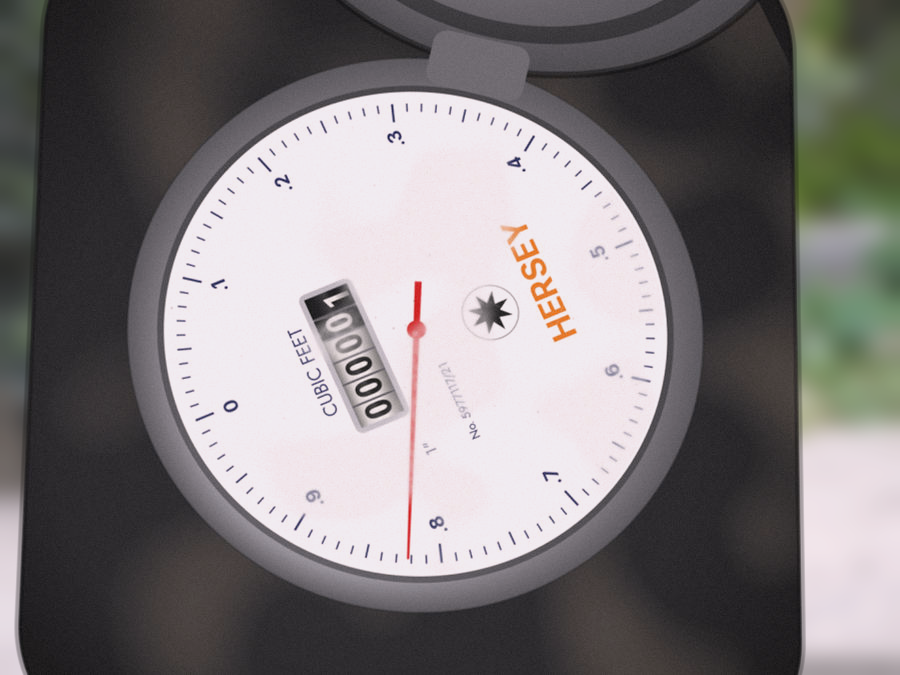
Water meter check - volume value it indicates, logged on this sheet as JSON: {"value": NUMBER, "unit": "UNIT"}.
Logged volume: {"value": 0.82, "unit": "ft³"}
